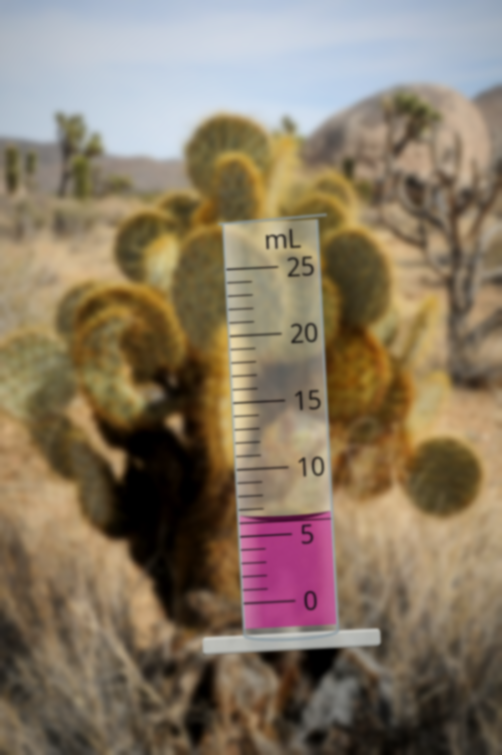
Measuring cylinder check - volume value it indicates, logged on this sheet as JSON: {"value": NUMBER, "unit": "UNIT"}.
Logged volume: {"value": 6, "unit": "mL"}
